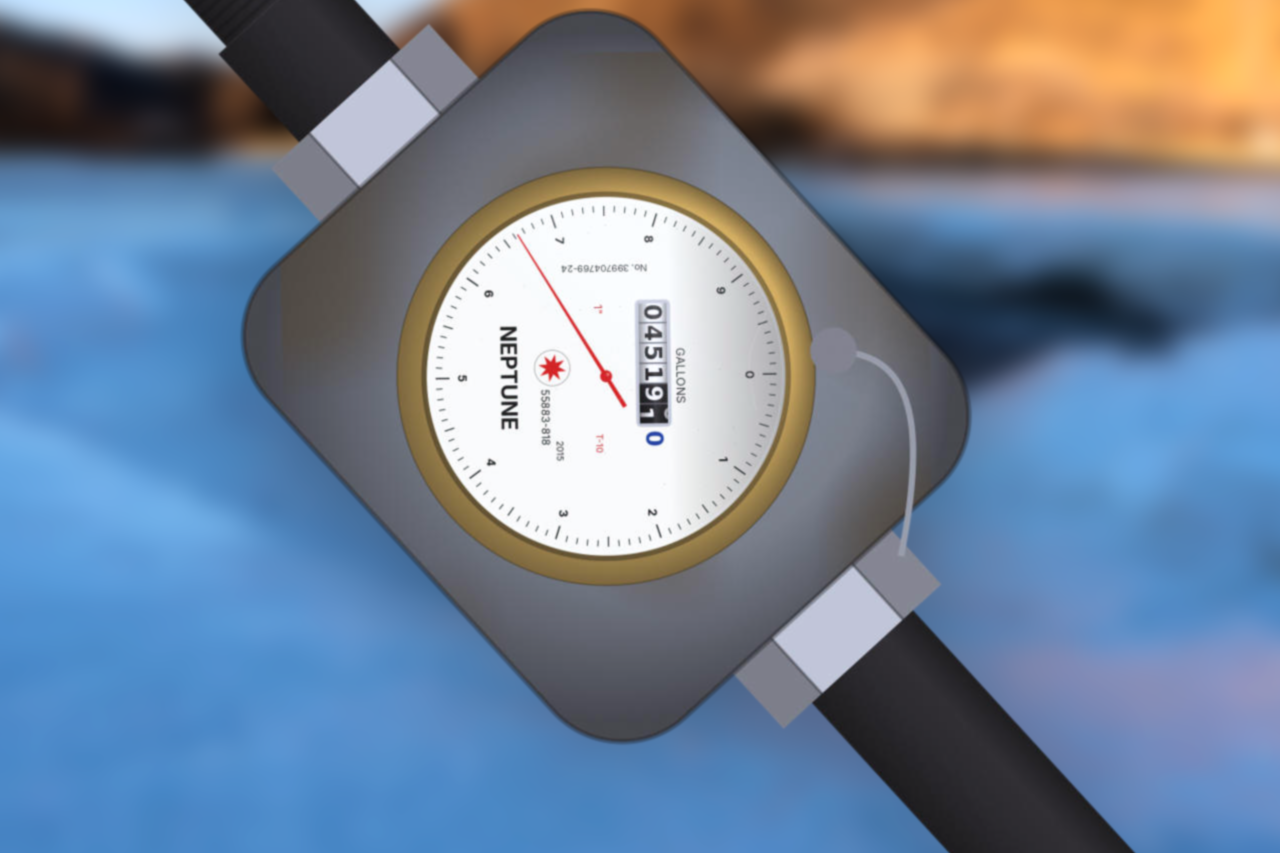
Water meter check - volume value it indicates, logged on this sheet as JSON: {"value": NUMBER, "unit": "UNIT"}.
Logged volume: {"value": 451906.6, "unit": "gal"}
